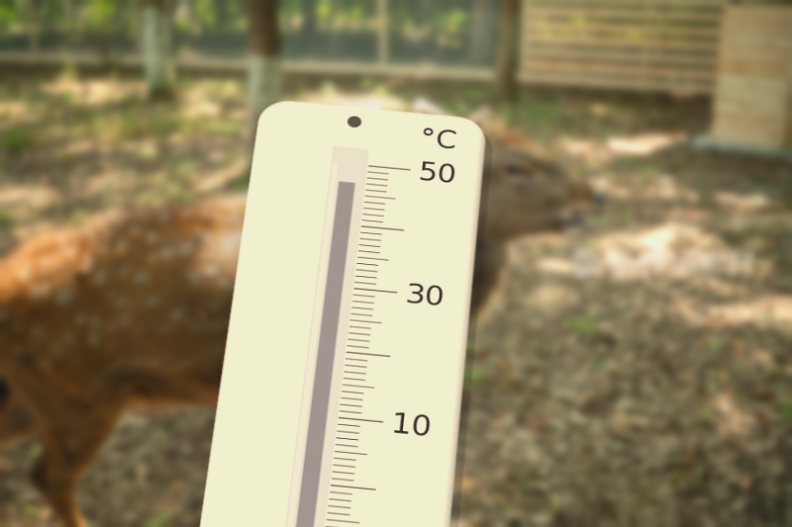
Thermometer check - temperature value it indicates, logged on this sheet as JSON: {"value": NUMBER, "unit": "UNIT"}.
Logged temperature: {"value": 47, "unit": "°C"}
